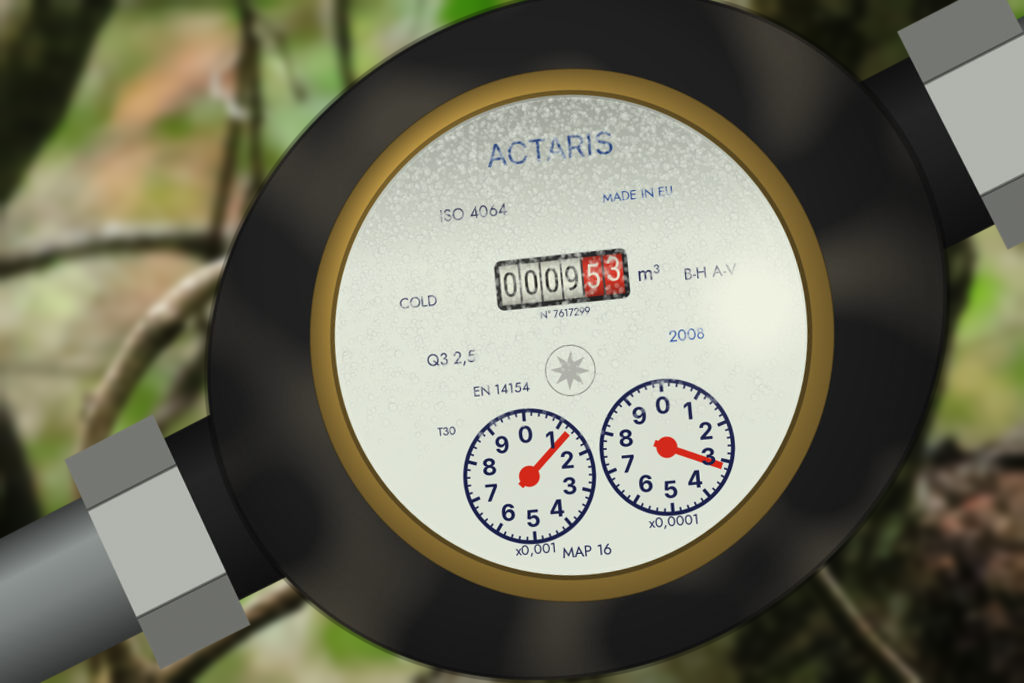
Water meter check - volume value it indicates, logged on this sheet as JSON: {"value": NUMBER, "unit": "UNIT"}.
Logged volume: {"value": 9.5313, "unit": "m³"}
